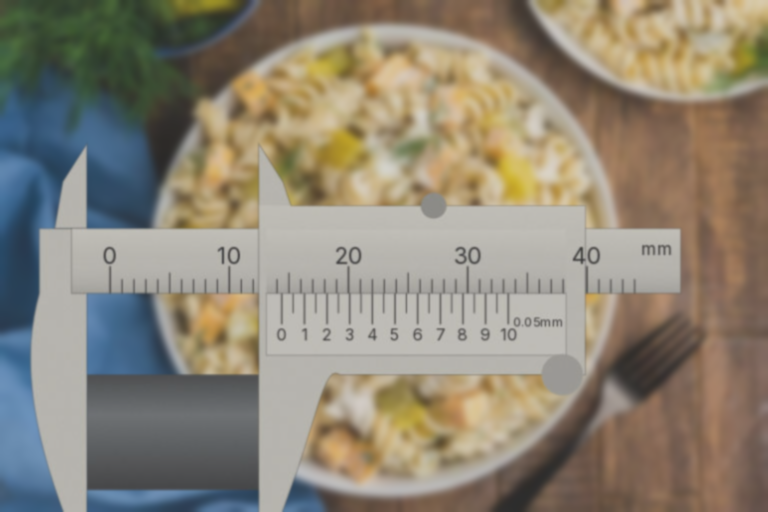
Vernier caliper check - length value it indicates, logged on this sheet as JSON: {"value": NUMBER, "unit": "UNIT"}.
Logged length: {"value": 14.4, "unit": "mm"}
